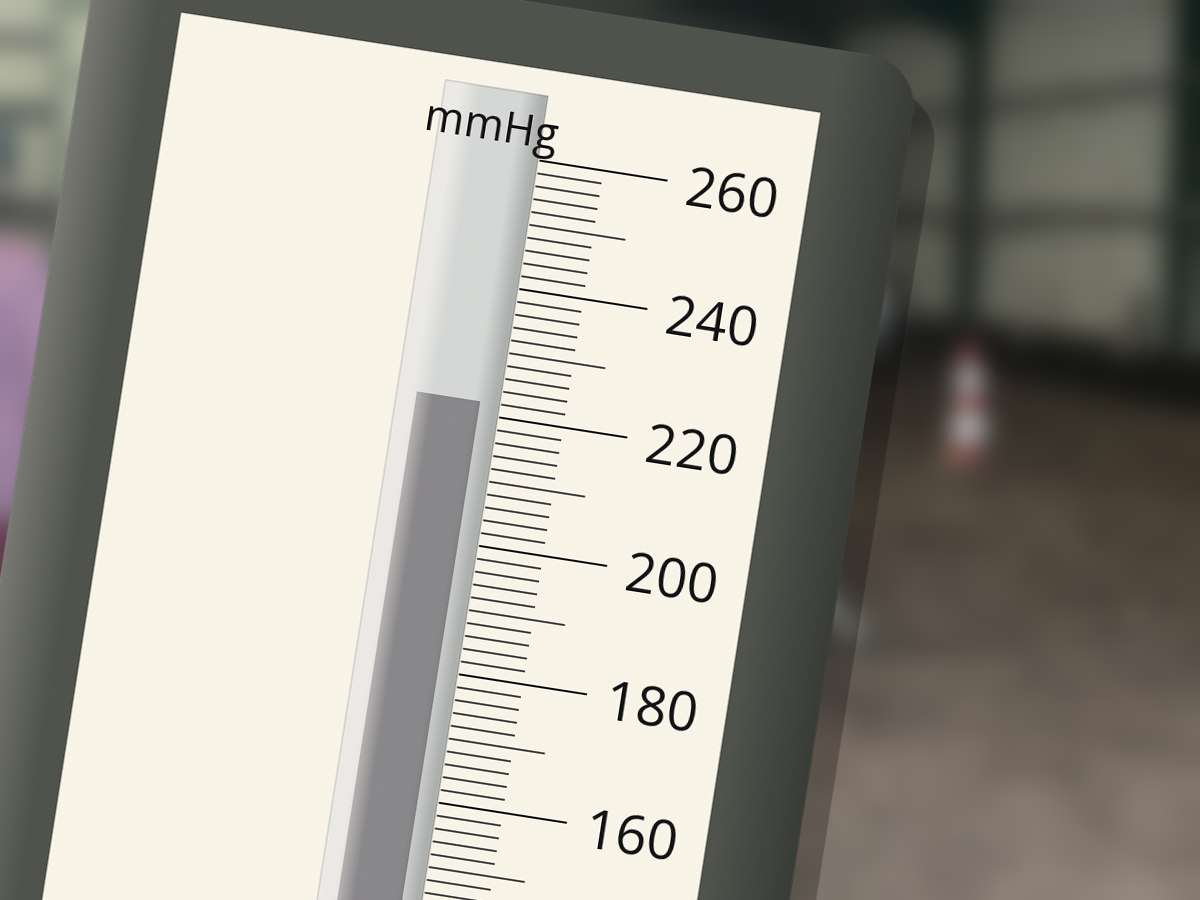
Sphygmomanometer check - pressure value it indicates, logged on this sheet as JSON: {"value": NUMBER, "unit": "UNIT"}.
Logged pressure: {"value": 222, "unit": "mmHg"}
